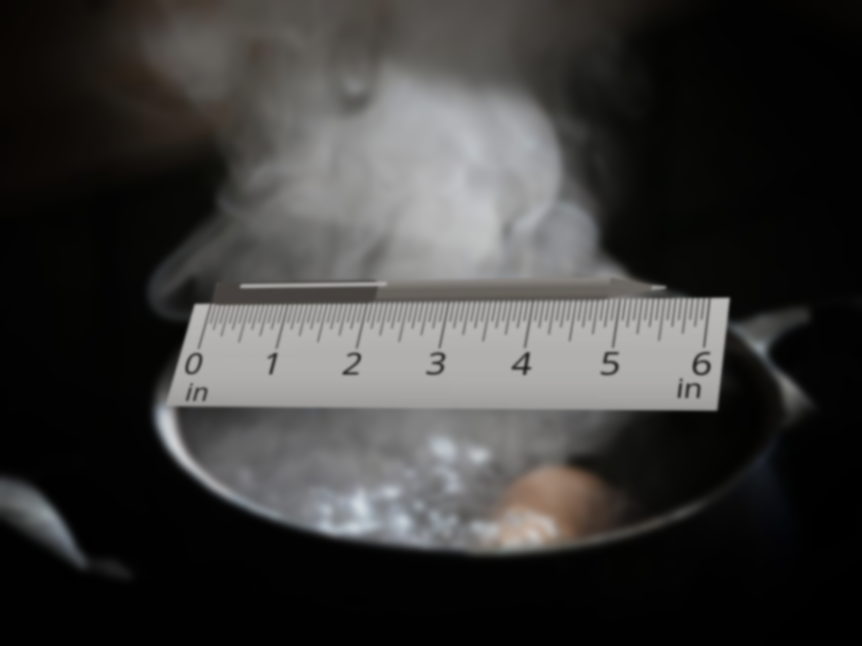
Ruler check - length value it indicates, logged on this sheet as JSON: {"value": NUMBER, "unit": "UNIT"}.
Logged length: {"value": 5.5, "unit": "in"}
